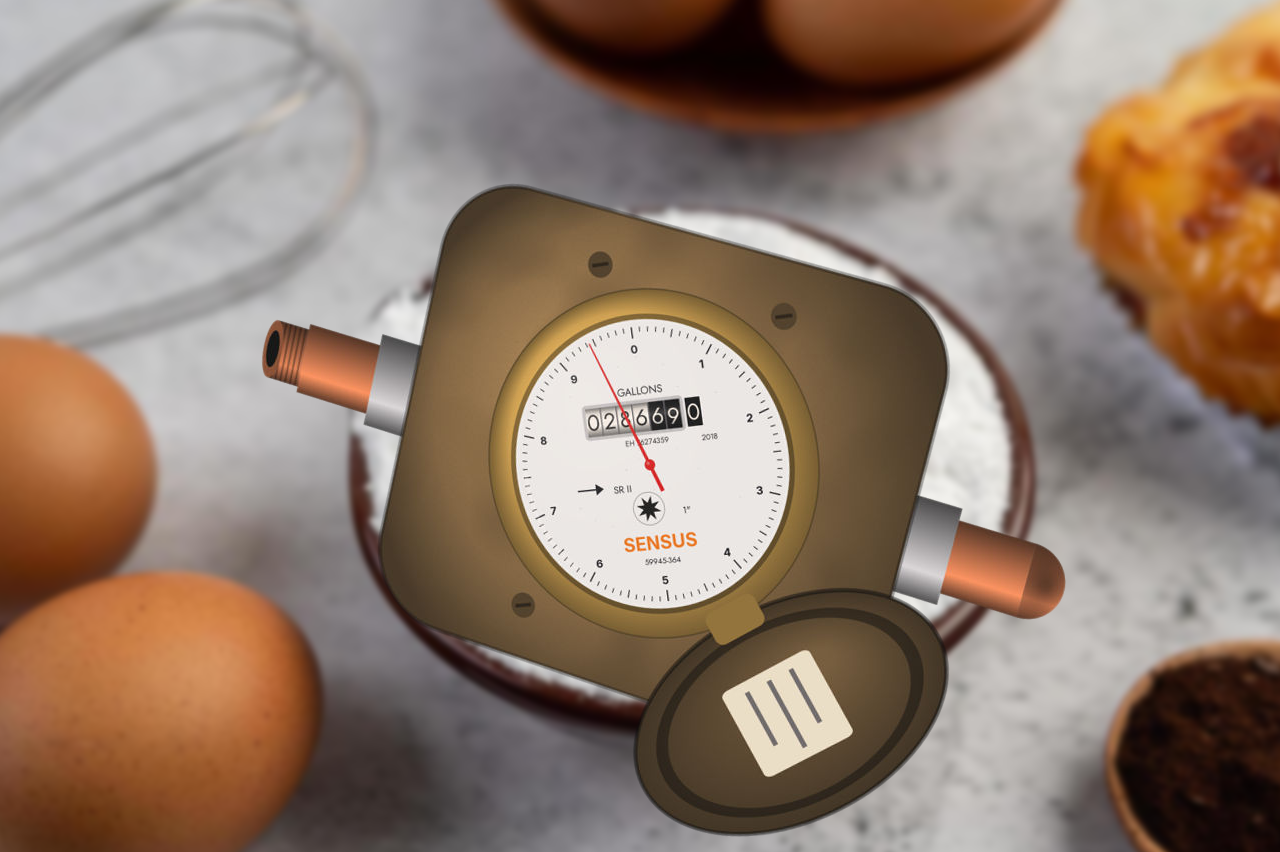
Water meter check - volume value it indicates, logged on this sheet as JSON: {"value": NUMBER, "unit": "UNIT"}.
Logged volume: {"value": 286689.4, "unit": "gal"}
